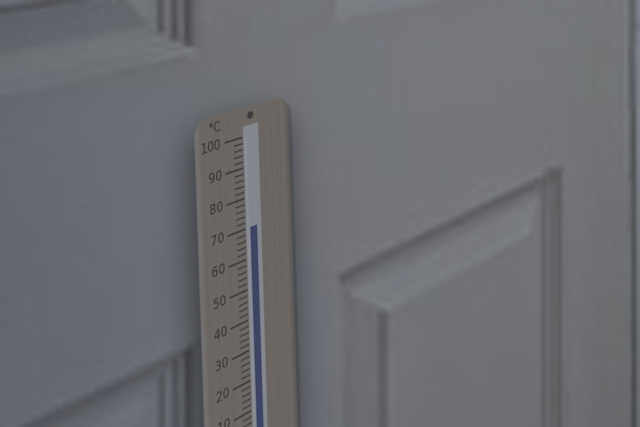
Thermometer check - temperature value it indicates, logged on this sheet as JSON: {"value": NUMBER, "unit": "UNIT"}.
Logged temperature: {"value": 70, "unit": "°C"}
